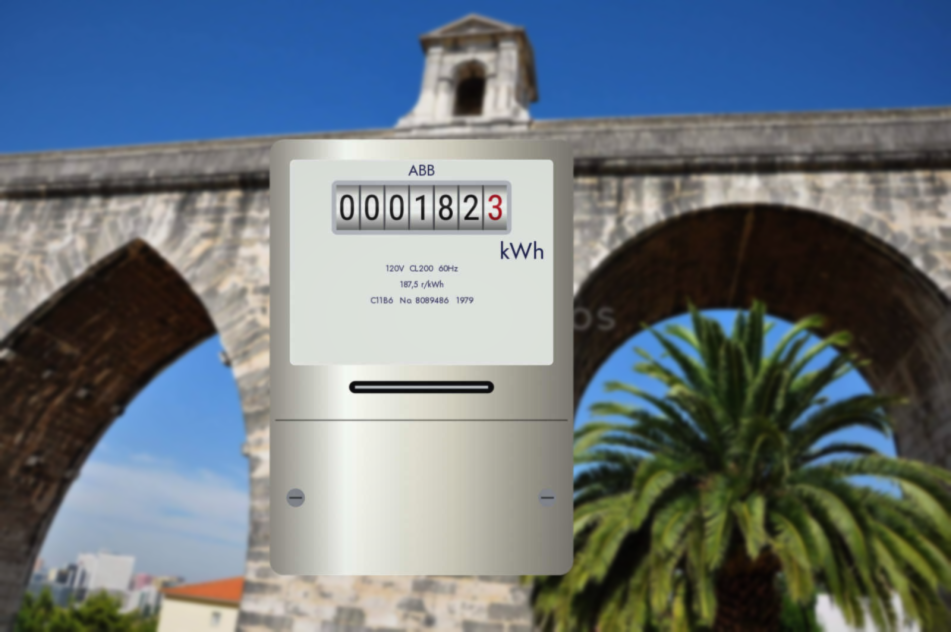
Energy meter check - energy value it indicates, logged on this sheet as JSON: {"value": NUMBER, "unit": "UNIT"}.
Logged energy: {"value": 182.3, "unit": "kWh"}
